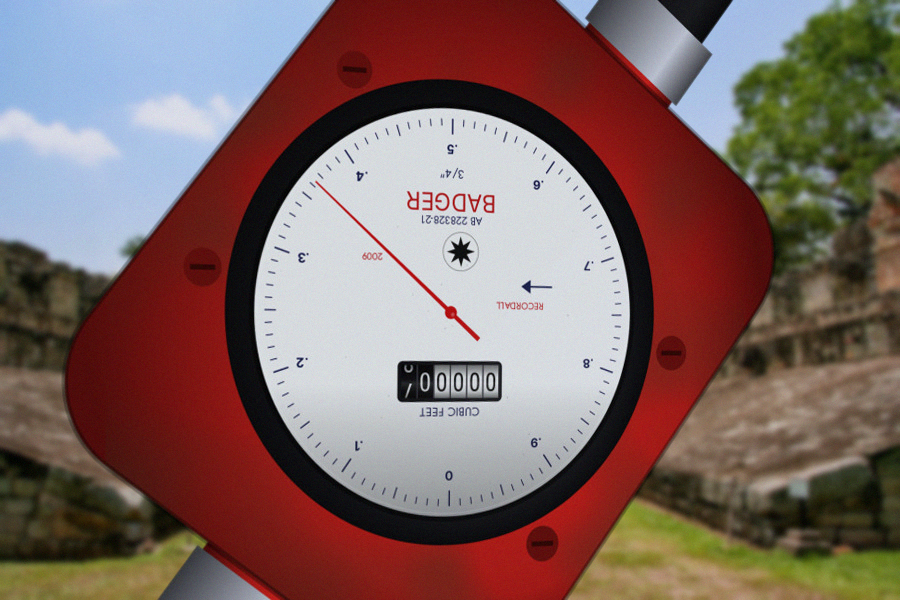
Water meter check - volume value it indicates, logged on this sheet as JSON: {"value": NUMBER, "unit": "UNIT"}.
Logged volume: {"value": 7.36, "unit": "ft³"}
